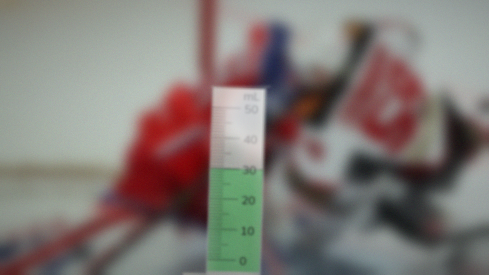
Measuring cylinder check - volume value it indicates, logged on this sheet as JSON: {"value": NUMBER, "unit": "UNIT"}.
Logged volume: {"value": 30, "unit": "mL"}
